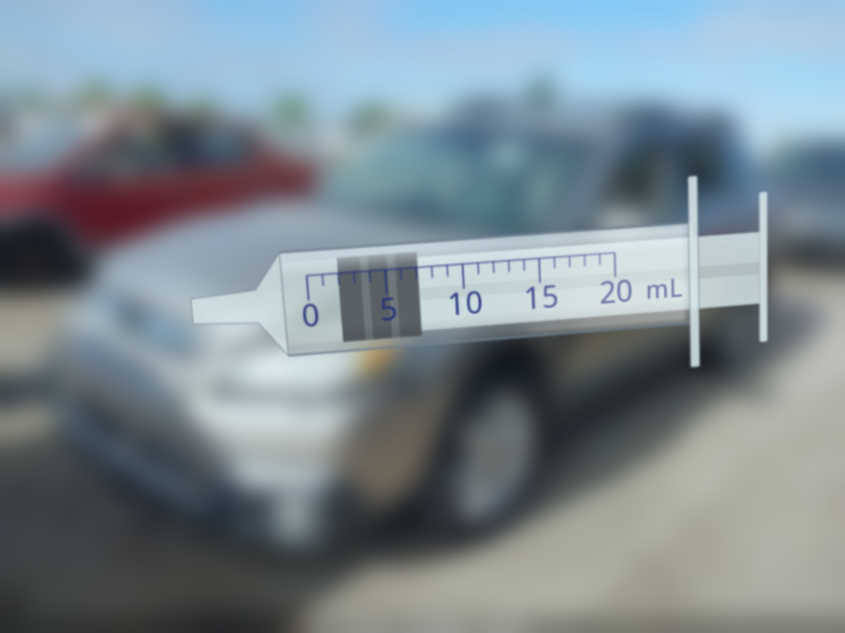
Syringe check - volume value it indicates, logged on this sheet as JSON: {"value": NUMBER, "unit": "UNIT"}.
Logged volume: {"value": 2, "unit": "mL"}
